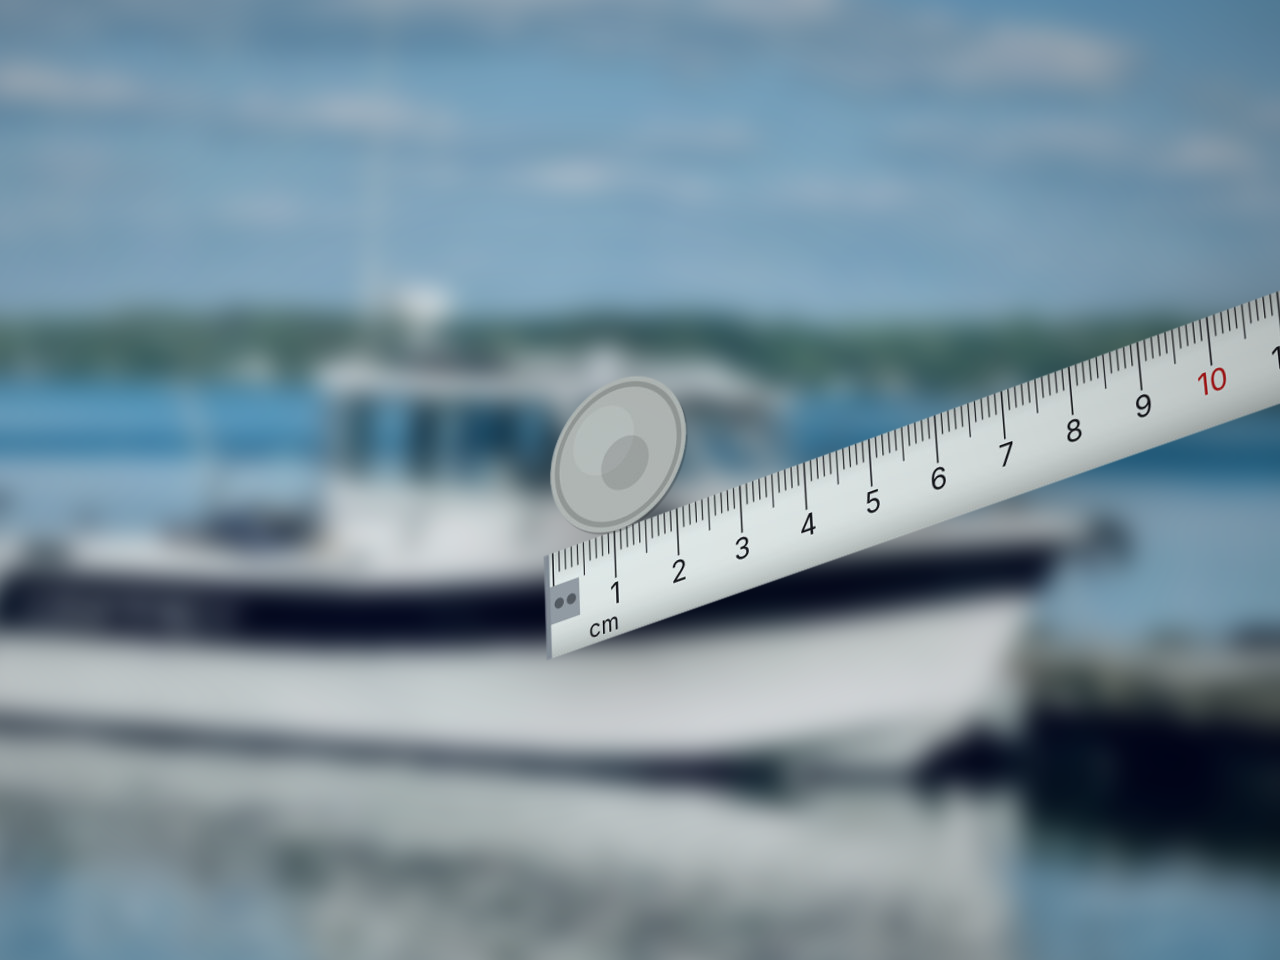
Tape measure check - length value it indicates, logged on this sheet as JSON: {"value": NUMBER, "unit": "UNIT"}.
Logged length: {"value": 2.2, "unit": "cm"}
